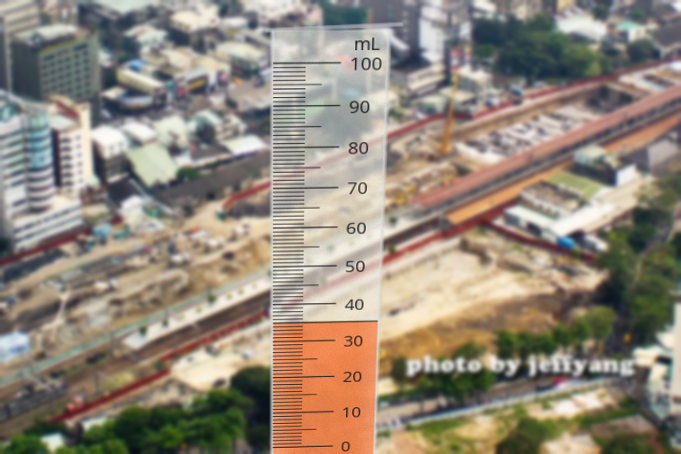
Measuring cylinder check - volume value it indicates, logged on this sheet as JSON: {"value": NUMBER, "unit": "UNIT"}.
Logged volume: {"value": 35, "unit": "mL"}
